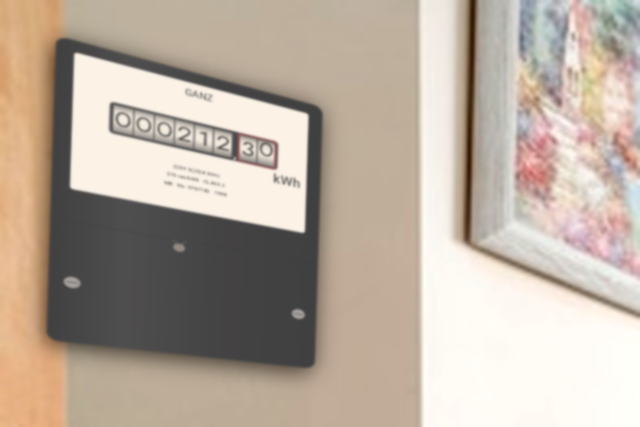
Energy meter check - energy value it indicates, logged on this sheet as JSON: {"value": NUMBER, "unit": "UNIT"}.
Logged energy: {"value": 212.30, "unit": "kWh"}
